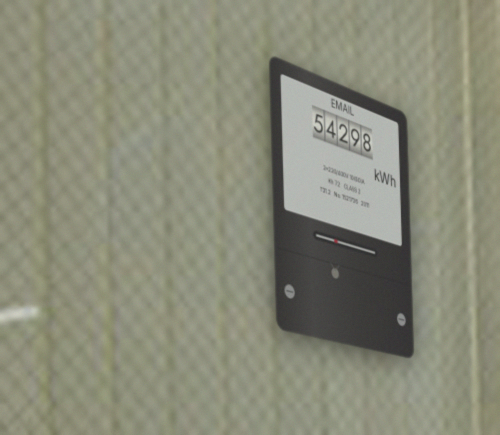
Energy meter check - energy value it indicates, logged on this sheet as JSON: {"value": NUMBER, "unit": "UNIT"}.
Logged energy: {"value": 54298, "unit": "kWh"}
